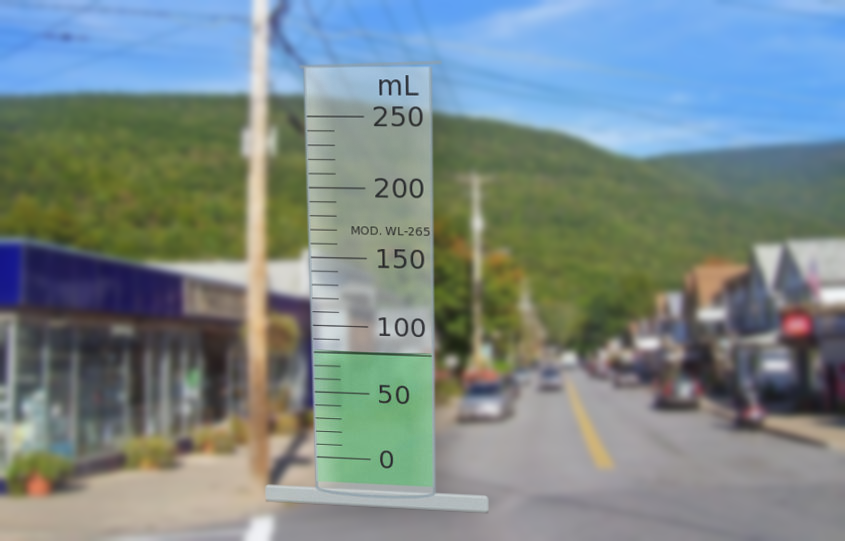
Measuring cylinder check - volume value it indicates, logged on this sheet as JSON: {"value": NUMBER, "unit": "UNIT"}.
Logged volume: {"value": 80, "unit": "mL"}
